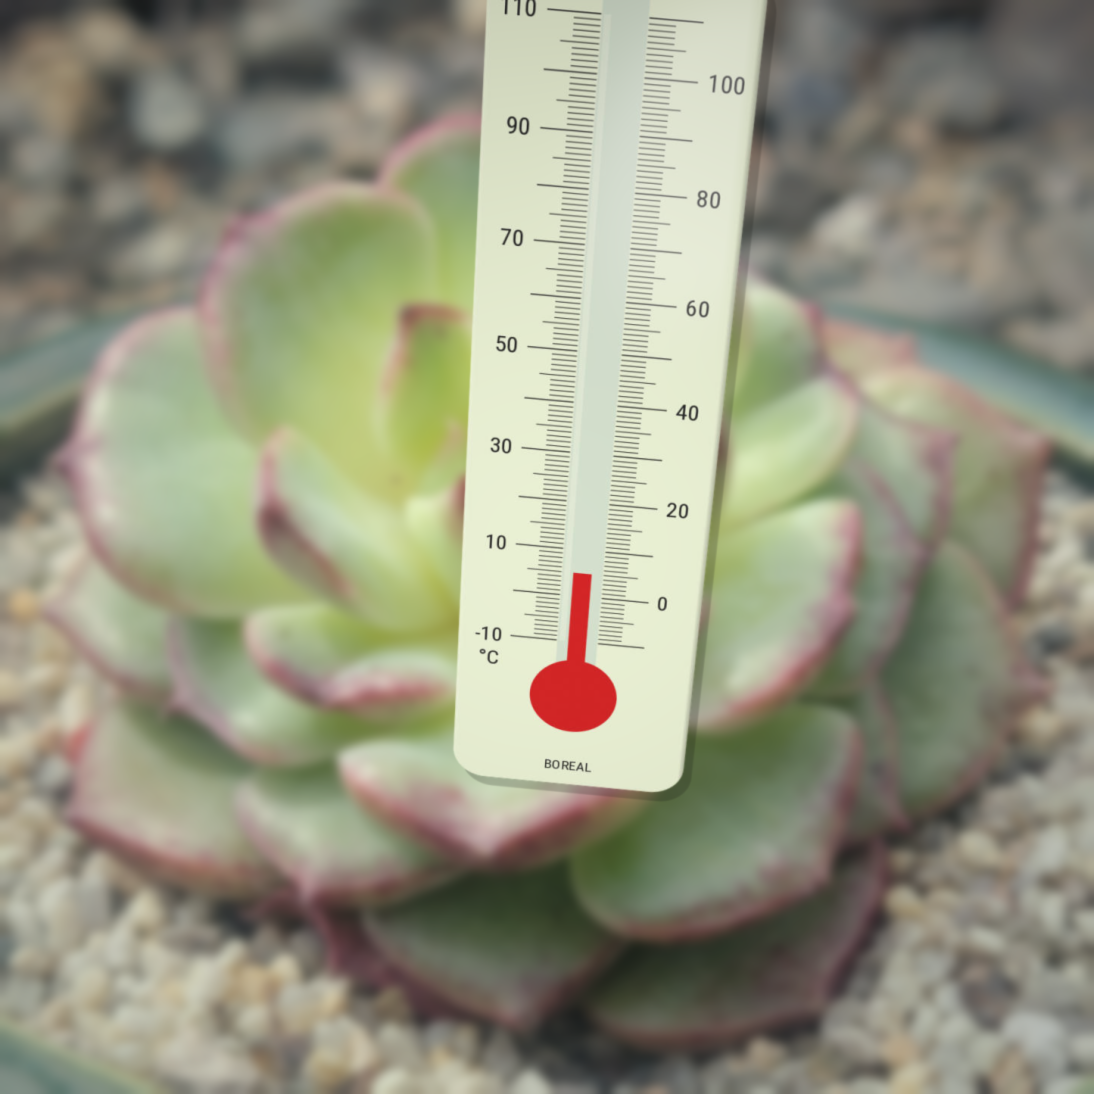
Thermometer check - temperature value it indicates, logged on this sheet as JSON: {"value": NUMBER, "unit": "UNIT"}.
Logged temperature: {"value": 5, "unit": "°C"}
